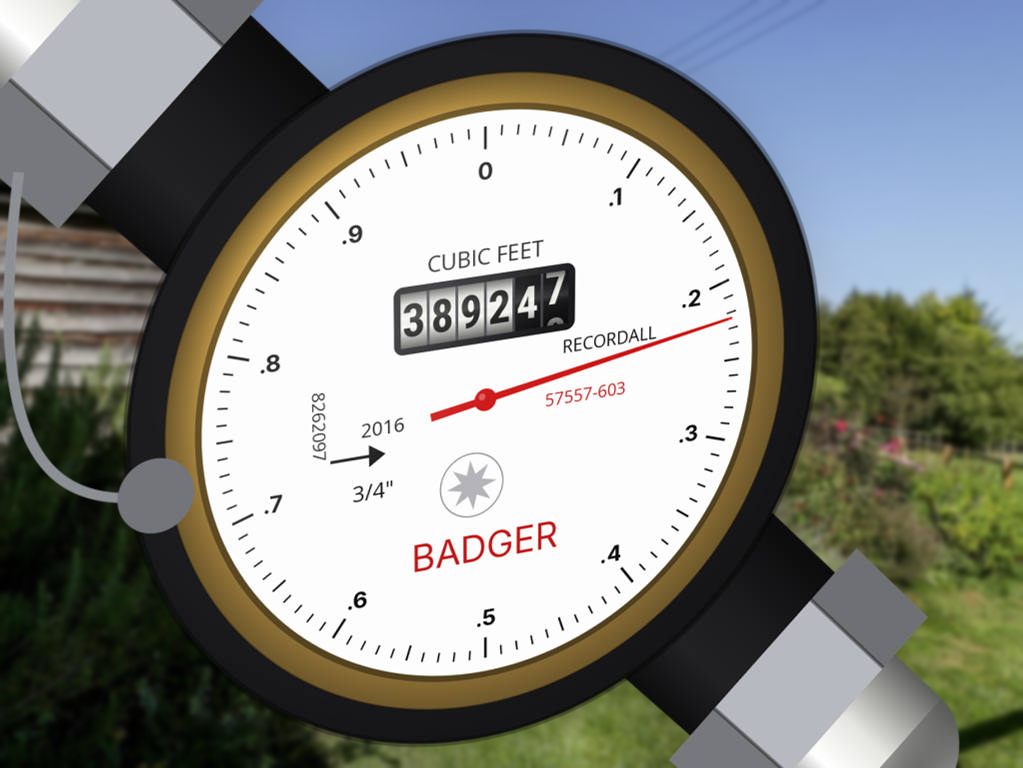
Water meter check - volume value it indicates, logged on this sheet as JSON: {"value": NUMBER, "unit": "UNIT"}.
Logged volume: {"value": 389247.22, "unit": "ft³"}
